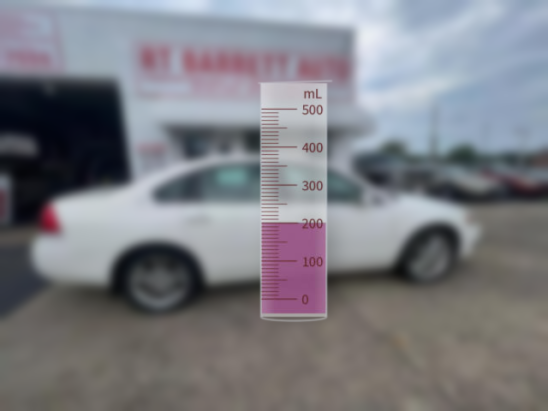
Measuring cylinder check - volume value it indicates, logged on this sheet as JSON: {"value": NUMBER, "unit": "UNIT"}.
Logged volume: {"value": 200, "unit": "mL"}
